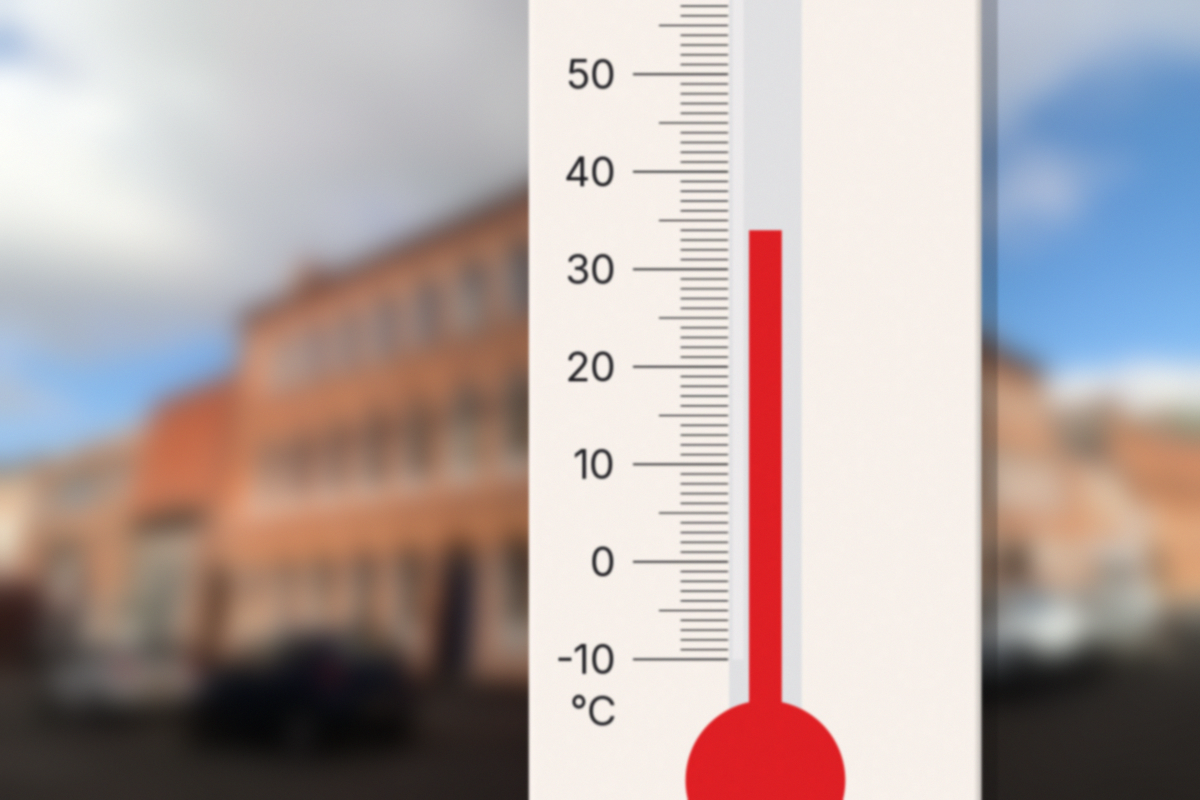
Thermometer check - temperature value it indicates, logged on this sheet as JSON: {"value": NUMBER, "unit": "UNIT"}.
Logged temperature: {"value": 34, "unit": "°C"}
